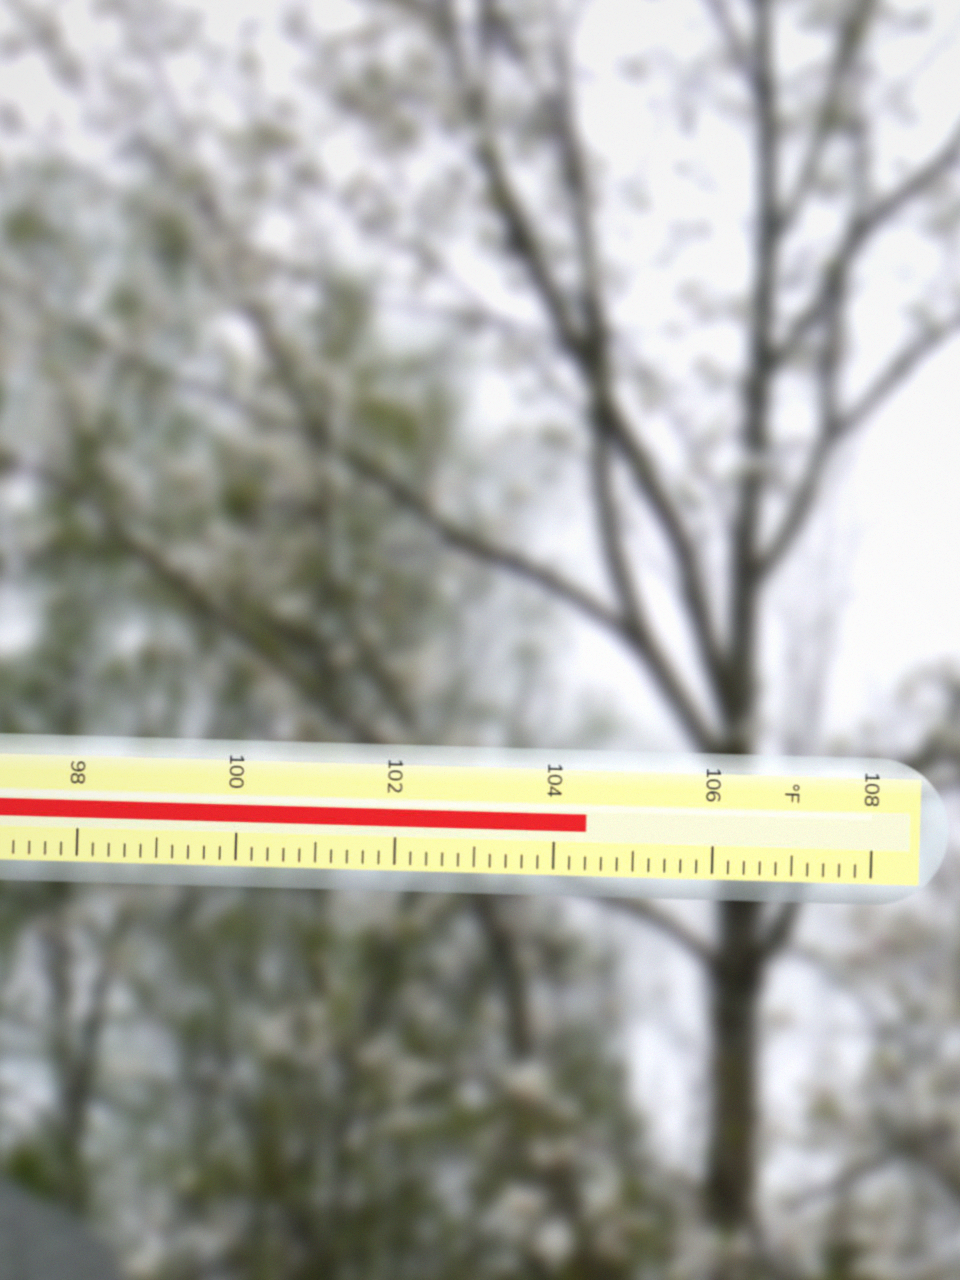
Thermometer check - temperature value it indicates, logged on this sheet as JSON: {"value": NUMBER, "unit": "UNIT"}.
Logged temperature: {"value": 104.4, "unit": "°F"}
